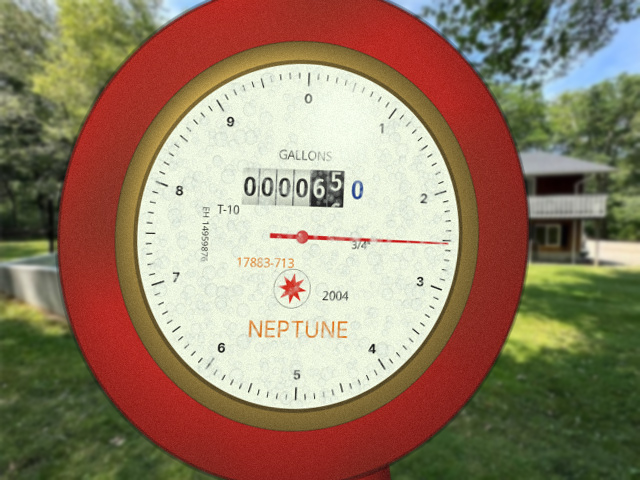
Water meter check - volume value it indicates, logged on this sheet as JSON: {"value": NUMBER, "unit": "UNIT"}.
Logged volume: {"value": 652.5, "unit": "gal"}
